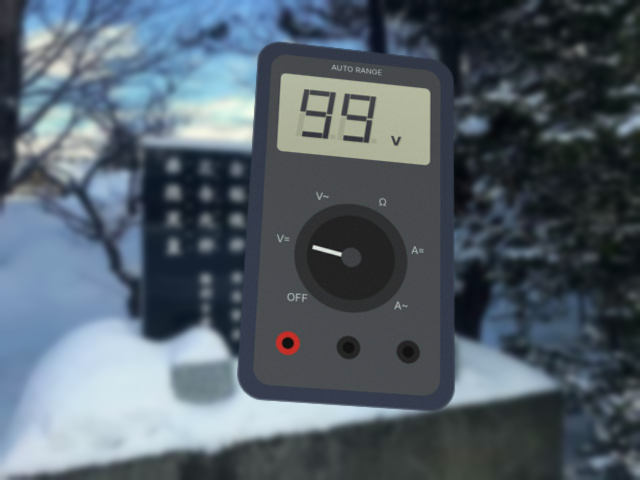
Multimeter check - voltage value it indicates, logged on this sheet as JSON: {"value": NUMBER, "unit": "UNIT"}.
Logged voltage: {"value": 99, "unit": "V"}
